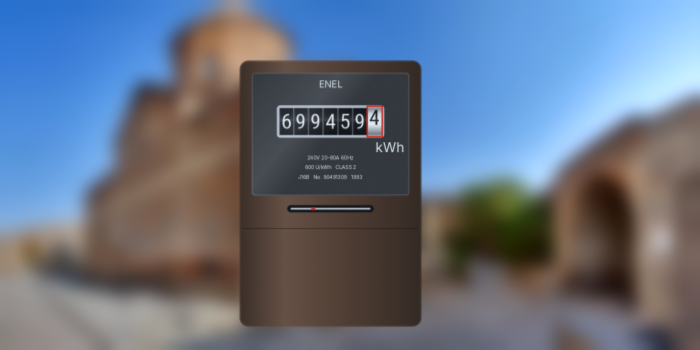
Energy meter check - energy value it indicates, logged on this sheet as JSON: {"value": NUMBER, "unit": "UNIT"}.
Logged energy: {"value": 699459.4, "unit": "kWh"}
